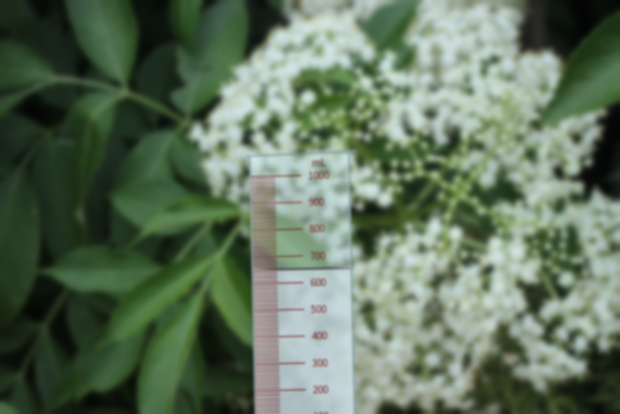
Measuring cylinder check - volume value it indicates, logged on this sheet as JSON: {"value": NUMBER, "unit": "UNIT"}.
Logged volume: {"value": 650, "unit": "mL"}
